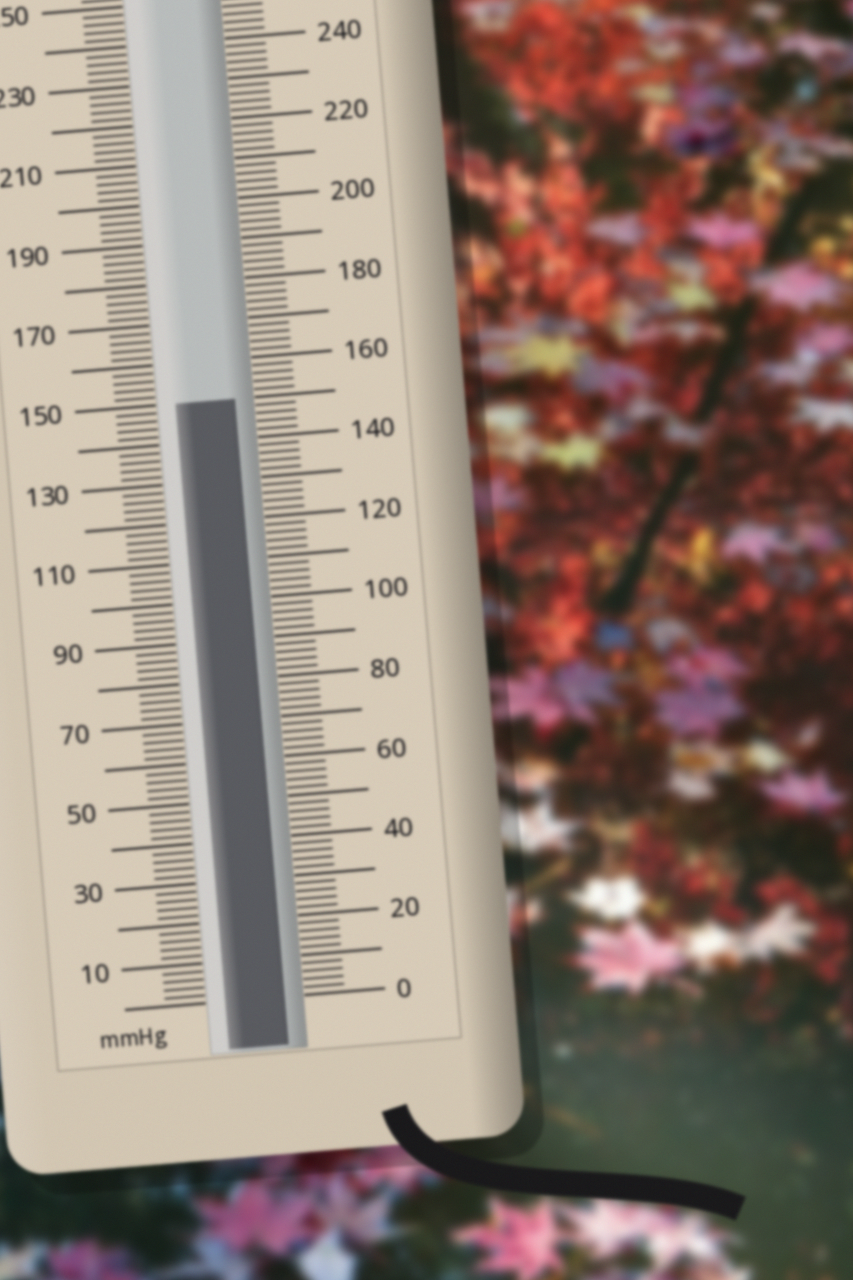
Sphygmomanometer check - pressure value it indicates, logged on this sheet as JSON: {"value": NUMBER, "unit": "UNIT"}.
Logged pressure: {"value": 150, "unit": "mmHg"}
